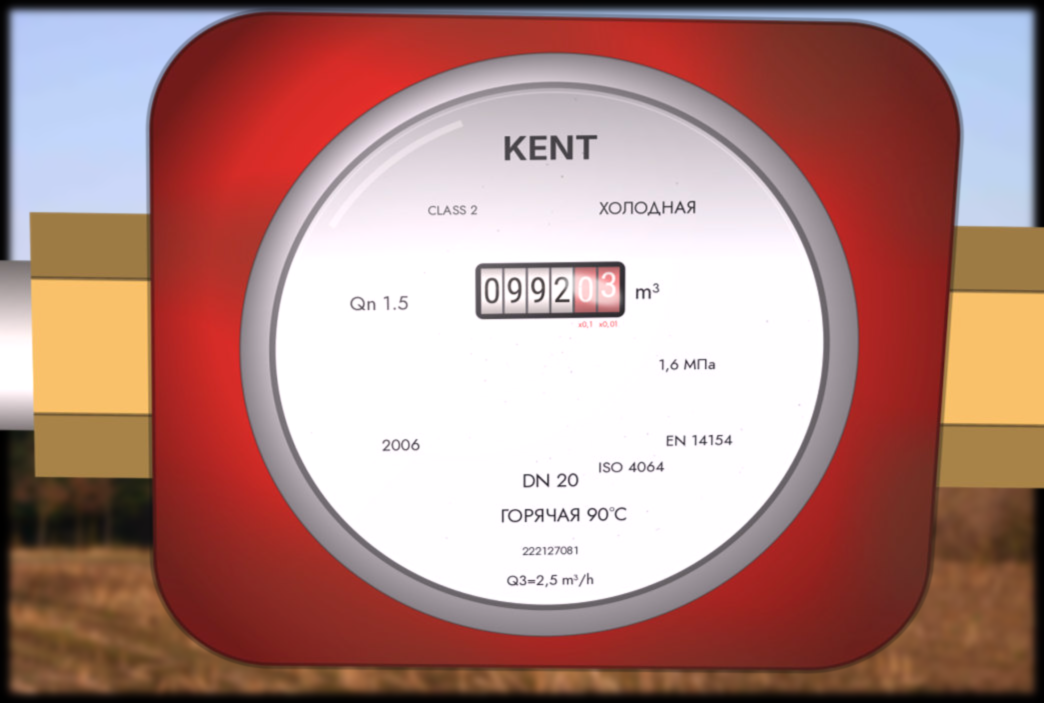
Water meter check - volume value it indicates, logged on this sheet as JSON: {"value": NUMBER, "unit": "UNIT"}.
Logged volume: {"value": 992.03, "unit": "m³"}
